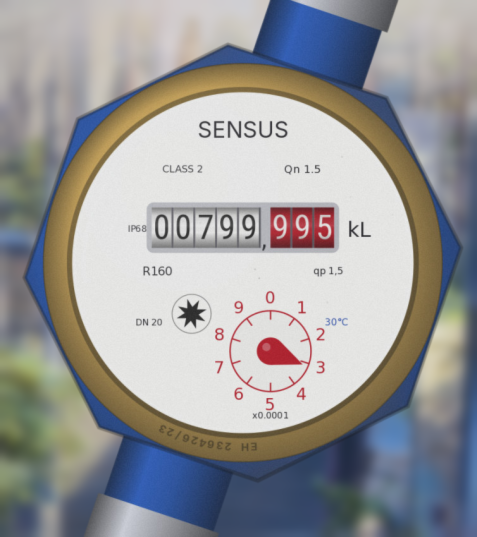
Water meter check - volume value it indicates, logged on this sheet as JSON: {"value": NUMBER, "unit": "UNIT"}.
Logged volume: {"value": 799.9953, "unit": "kL"}
